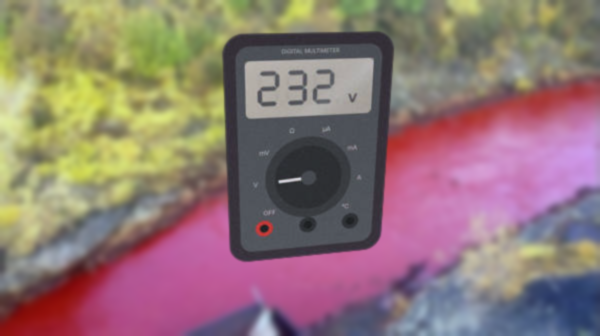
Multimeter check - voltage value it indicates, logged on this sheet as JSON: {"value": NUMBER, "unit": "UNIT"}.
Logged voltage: {"value": 232, "unit": "V"}
